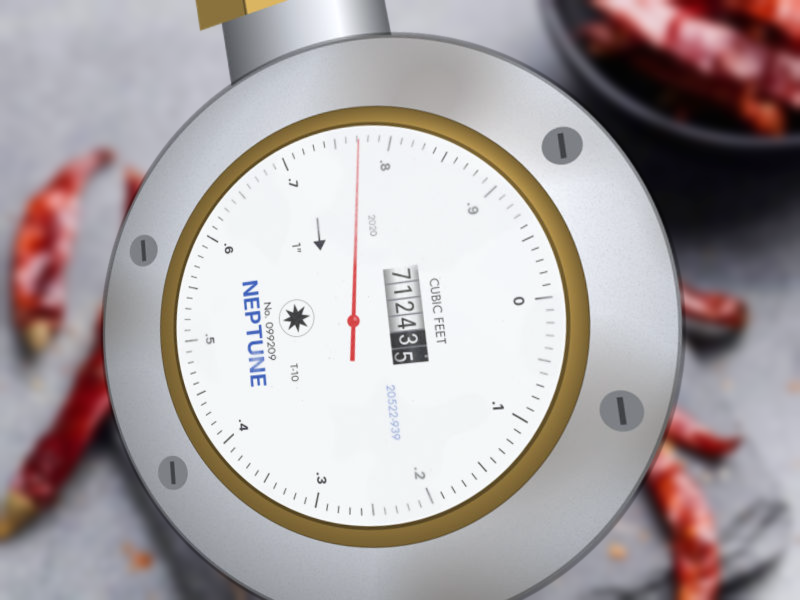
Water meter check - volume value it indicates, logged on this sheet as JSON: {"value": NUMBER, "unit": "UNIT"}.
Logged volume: {"value": 712434.77, "unit": "ft³"}
